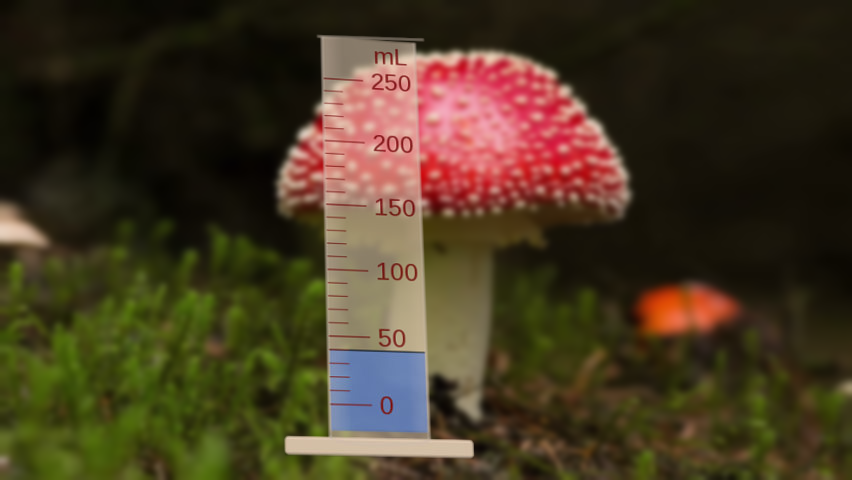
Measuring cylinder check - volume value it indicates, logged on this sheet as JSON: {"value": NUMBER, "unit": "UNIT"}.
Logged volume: {"value": 40, "unit": "mL"}
